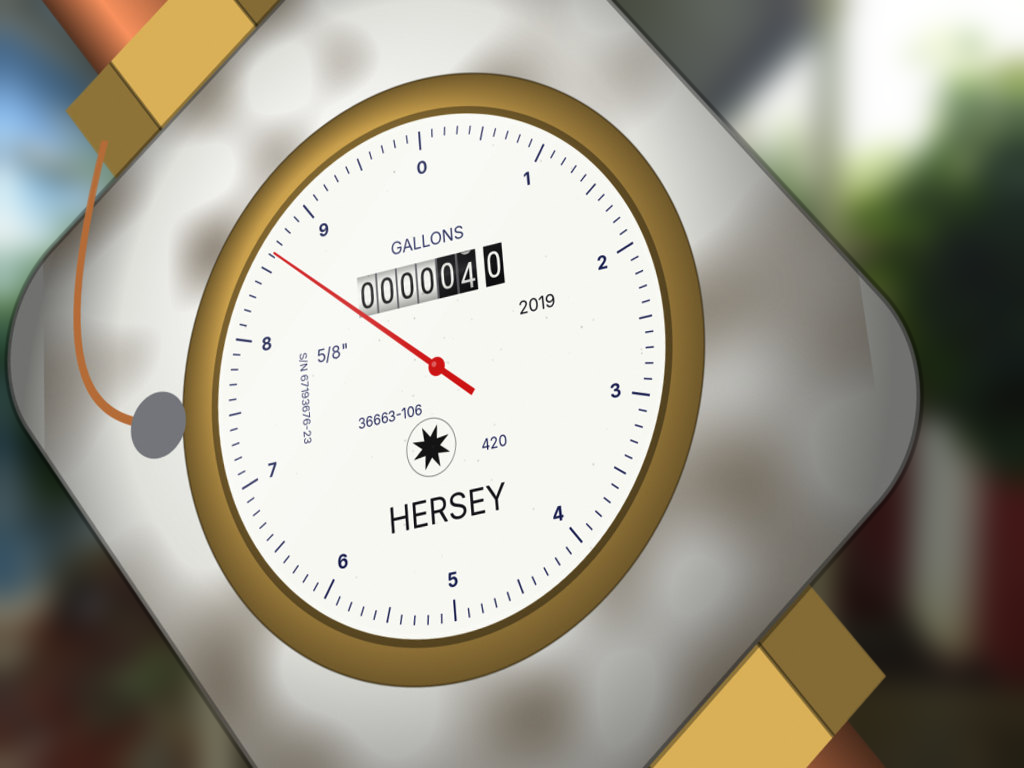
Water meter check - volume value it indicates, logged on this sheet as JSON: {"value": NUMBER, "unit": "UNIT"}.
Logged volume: {"value": 38.6, "unit": "gal"}
